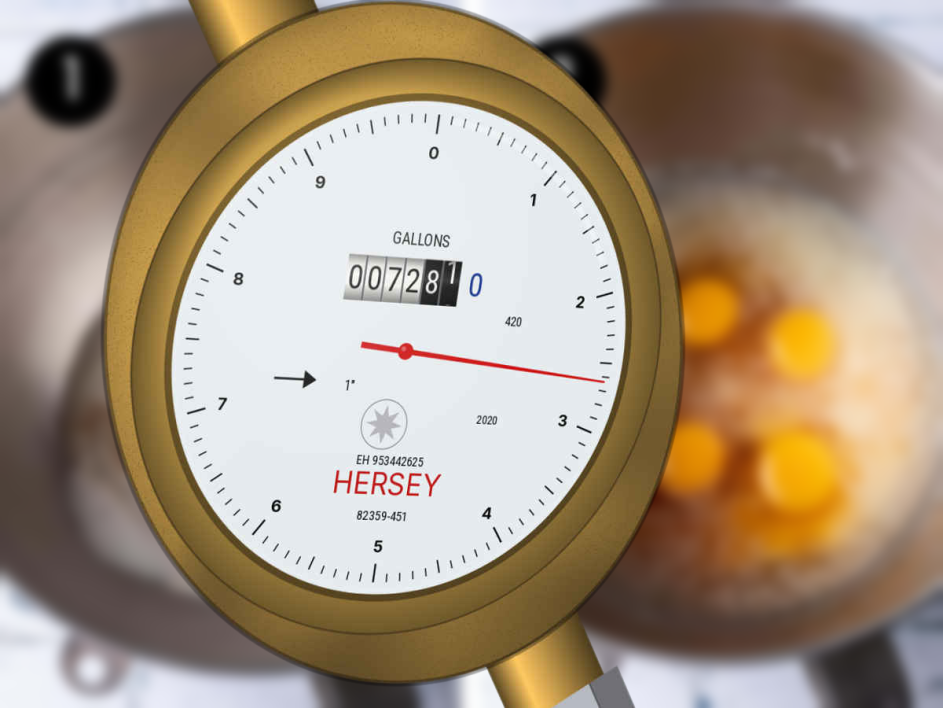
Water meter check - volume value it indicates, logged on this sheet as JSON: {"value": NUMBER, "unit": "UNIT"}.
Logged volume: {"value": 72812.6, "unit": "gal"}
